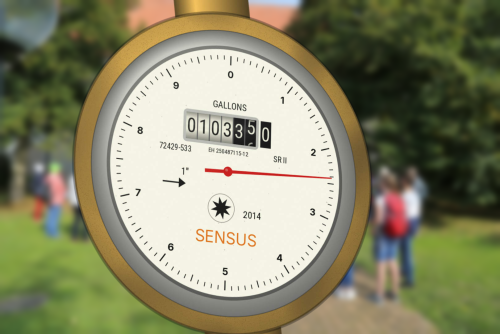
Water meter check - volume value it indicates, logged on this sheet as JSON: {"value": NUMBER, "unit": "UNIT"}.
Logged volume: {"value": 103352.4, "unit": "gal"}
